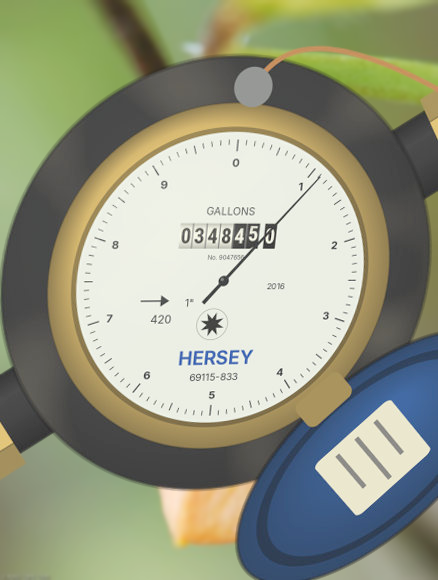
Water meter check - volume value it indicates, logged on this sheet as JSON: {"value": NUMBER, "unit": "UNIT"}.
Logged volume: {"value": 348451.1, "unit": "gal"}
